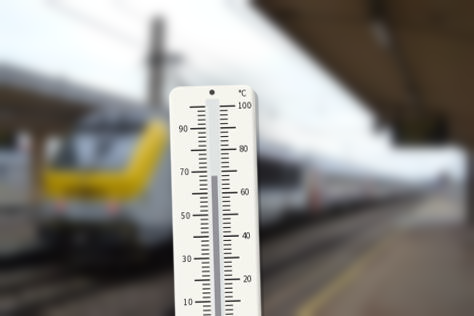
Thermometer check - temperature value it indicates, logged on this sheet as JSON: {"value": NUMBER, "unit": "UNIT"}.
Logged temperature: {"value": 68, "unit": "°C"}
